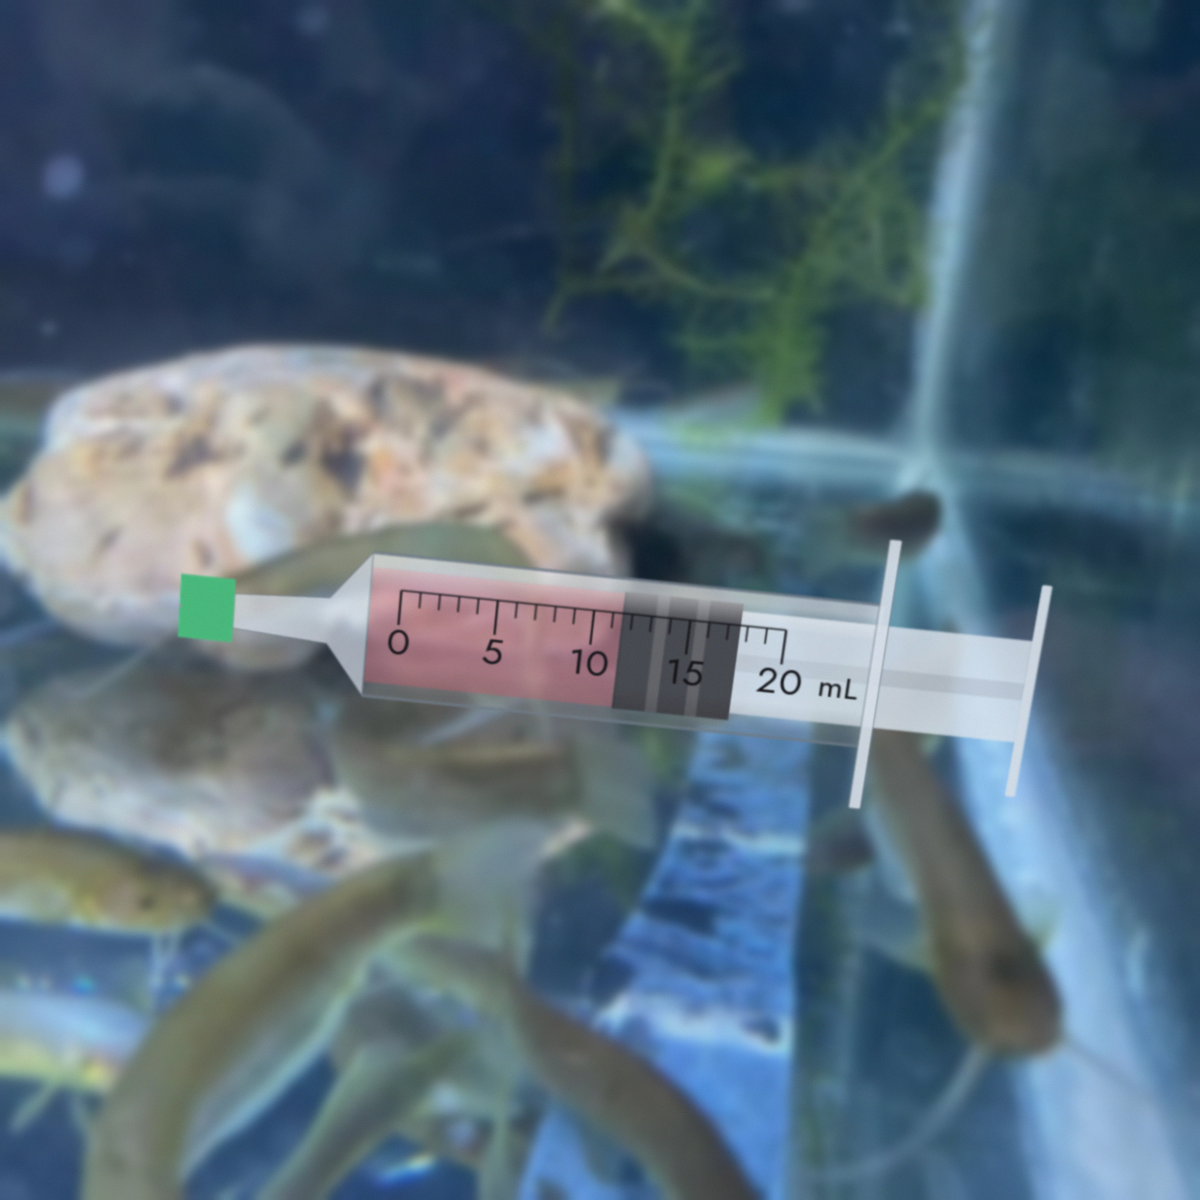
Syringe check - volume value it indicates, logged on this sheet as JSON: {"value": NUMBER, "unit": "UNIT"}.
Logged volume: {"value": 11.5, "unit": "mL"}
